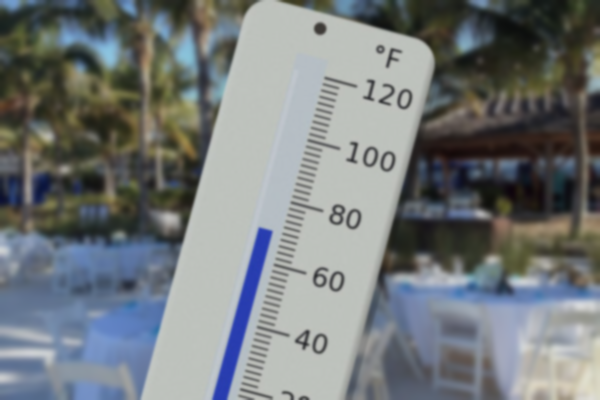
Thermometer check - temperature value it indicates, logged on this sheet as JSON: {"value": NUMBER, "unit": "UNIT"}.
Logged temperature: {"value": 70, "unit": "°F"}
